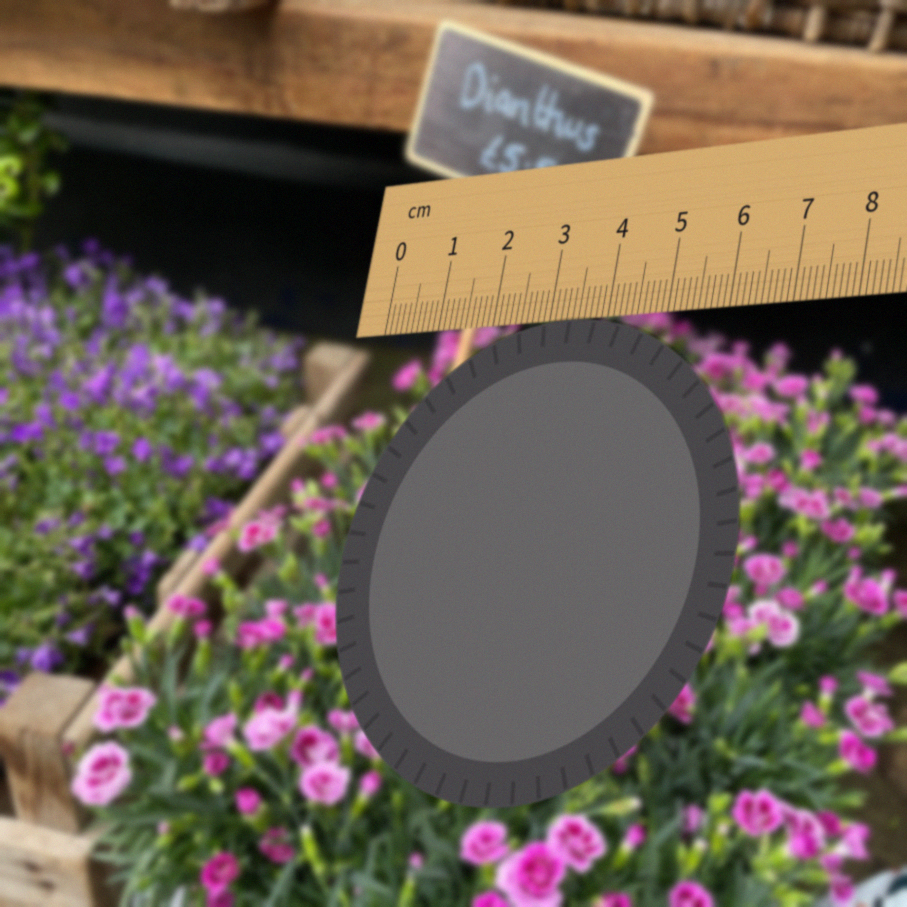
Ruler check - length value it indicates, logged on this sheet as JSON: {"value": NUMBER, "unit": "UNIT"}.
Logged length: {"value": 6.7, "unit": "cm"}
